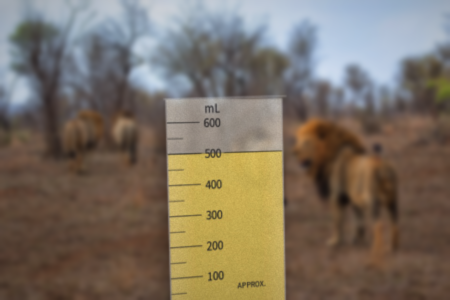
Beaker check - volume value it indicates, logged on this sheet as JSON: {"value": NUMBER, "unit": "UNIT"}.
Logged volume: {"value": 500, "unit": "mL"}
